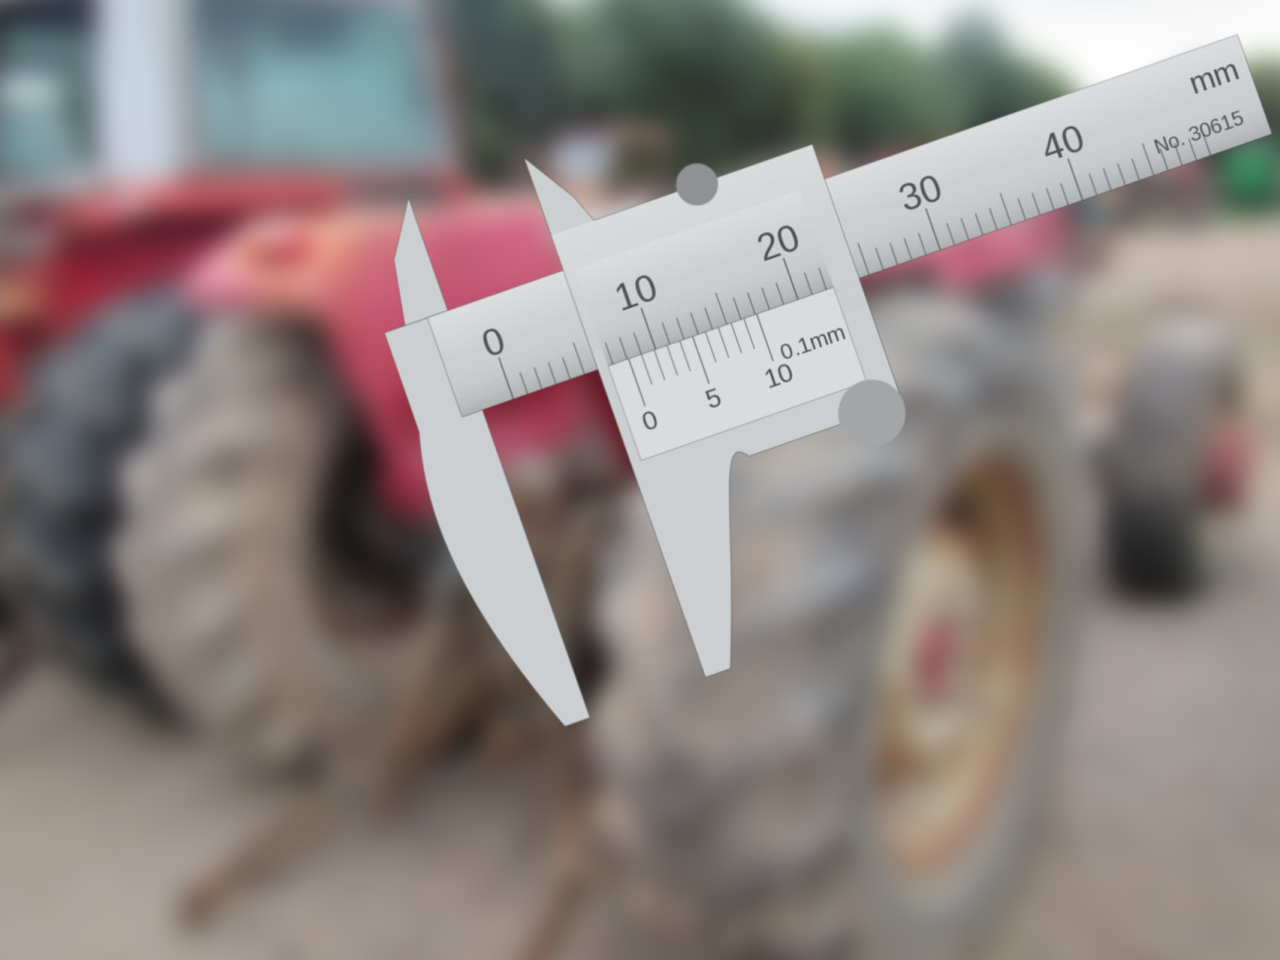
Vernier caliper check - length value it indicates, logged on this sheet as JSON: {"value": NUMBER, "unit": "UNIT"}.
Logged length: {"value": 8.1, "unit": "mm"}
